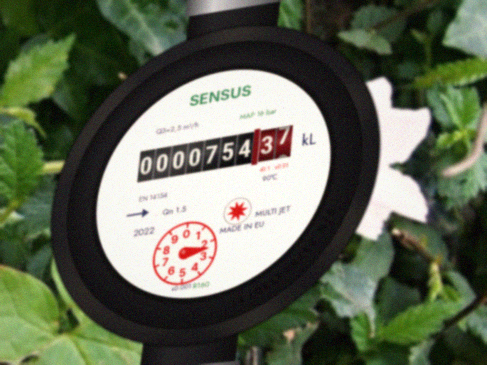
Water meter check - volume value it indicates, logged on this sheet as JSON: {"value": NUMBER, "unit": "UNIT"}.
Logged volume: {"value": 754.372, "unit": "kL"}
